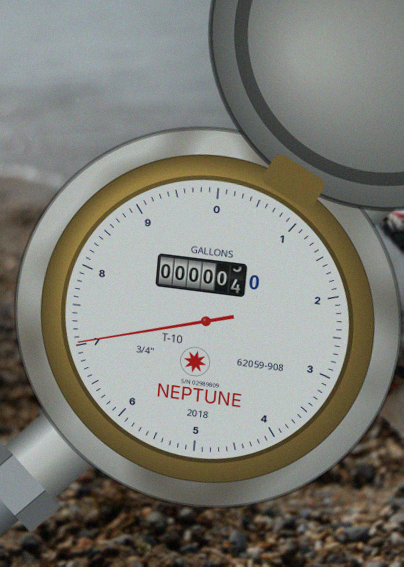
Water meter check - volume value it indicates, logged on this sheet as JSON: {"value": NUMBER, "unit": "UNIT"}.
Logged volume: {"value": 37.0, "unit": "gal"}
